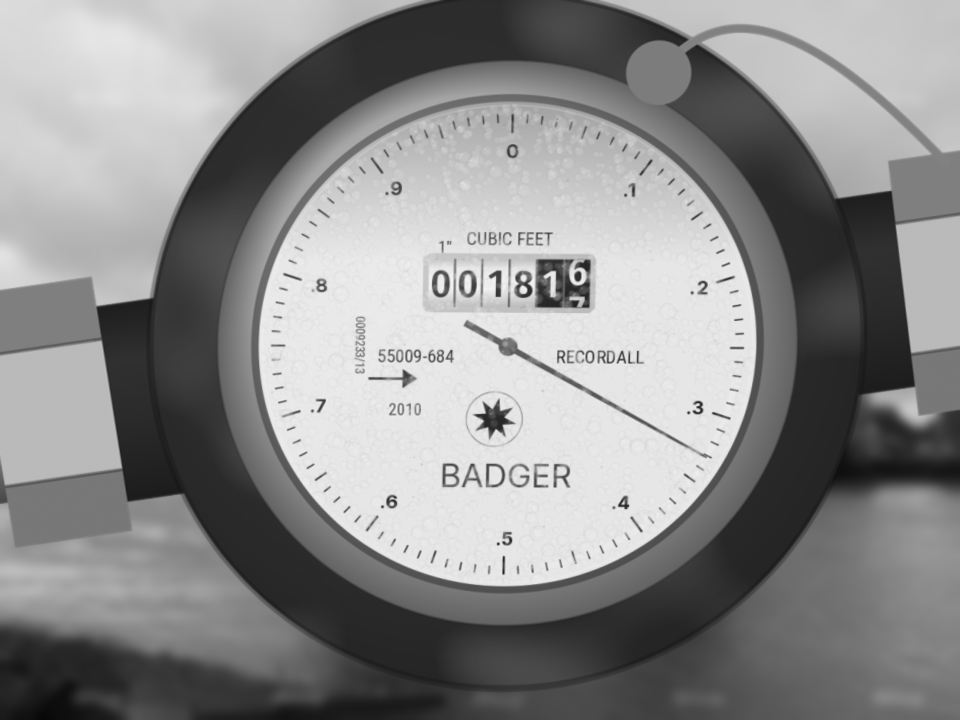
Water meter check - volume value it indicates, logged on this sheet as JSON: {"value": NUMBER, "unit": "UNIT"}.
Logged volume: {"value": 1816.33, "unit": "ft³"}
